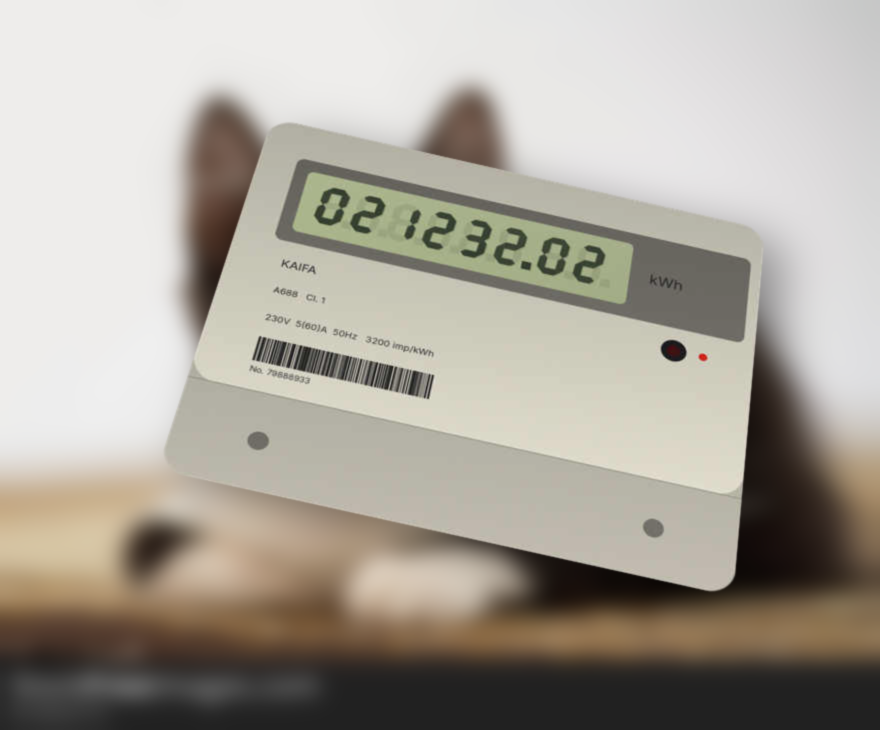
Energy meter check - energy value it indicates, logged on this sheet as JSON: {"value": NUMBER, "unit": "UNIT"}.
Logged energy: {"value": 21232.02, "unit": "kWh"}
